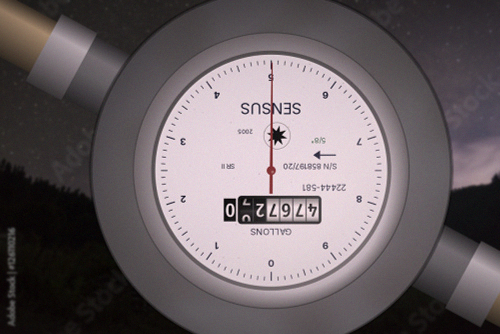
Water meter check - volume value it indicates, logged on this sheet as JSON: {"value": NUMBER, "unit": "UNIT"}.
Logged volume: {"value": 4767265.0, "unit": "gal"}
